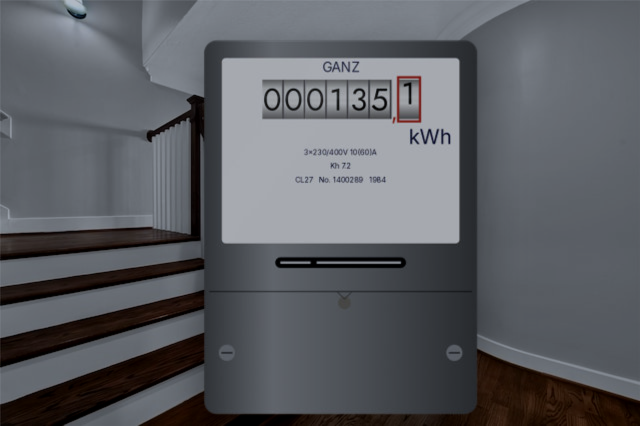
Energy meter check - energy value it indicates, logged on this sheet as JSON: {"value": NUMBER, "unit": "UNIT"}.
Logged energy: {"value": 135.1, "unit": "kWh"}
